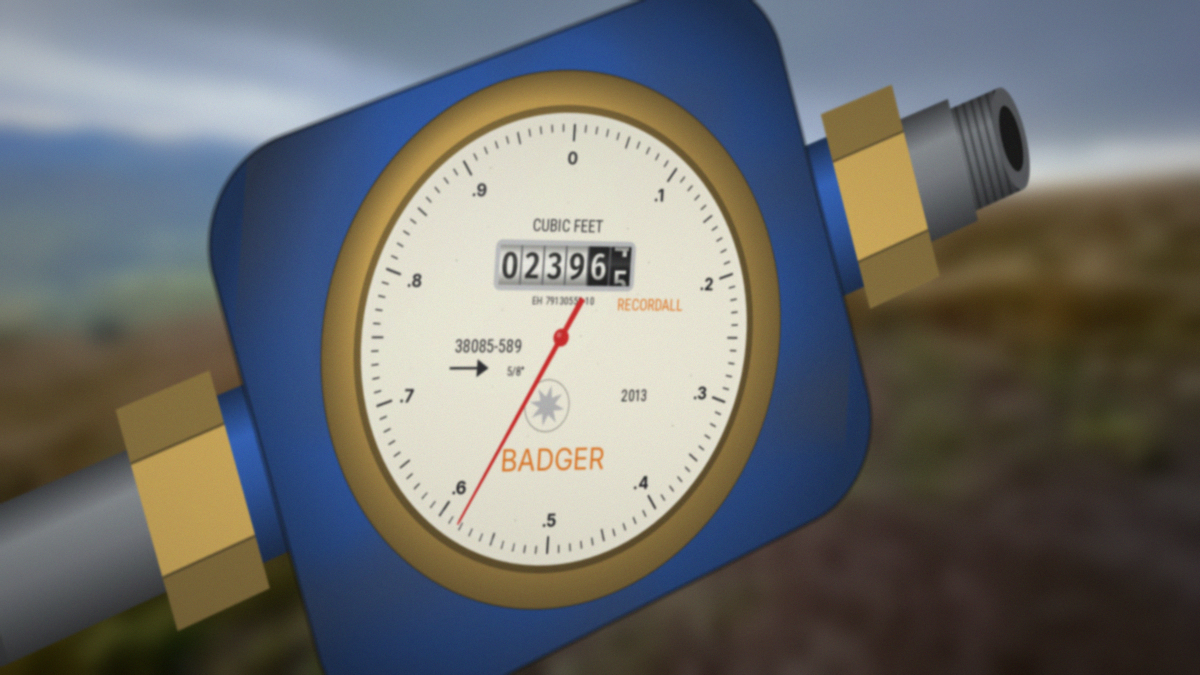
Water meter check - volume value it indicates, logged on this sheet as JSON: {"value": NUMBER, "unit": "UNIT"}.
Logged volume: {"value": 23964.58, "unit": "ft³"}
